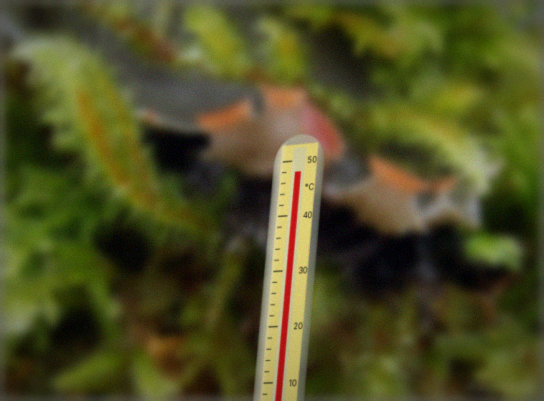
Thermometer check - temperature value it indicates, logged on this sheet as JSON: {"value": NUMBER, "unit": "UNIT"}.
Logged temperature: {"value": 48, "unit": "°C"}
